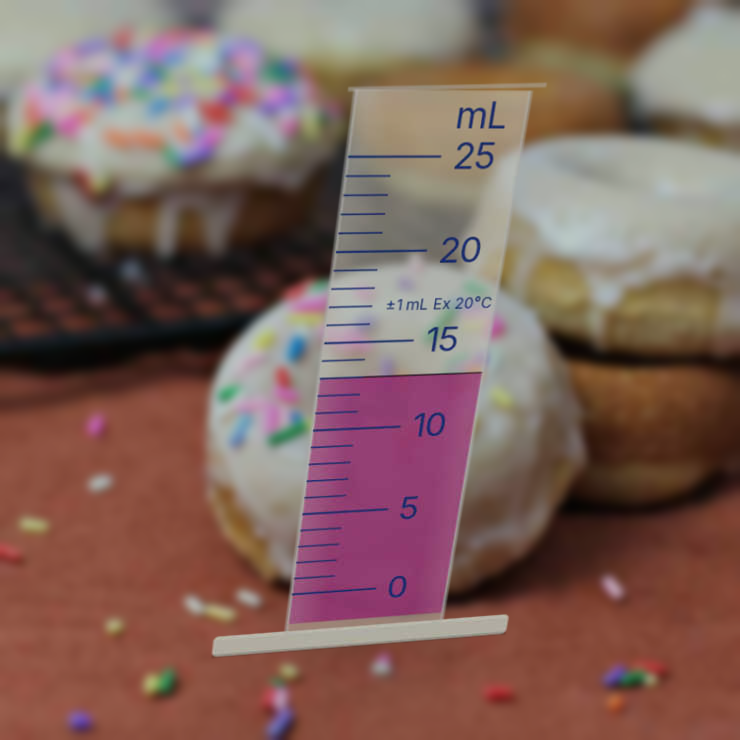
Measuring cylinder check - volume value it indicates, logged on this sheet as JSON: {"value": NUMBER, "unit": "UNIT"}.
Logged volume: {"value": 13, "unit": "mL"}
